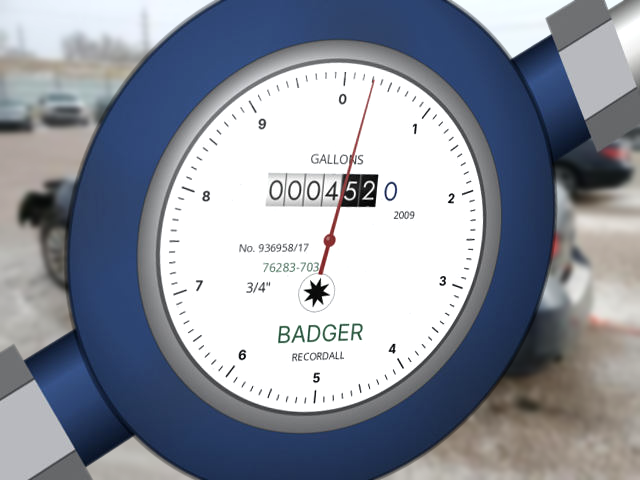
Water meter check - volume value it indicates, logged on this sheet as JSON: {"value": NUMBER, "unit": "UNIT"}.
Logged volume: {"value": 4520.3, "unit": "gal"}
